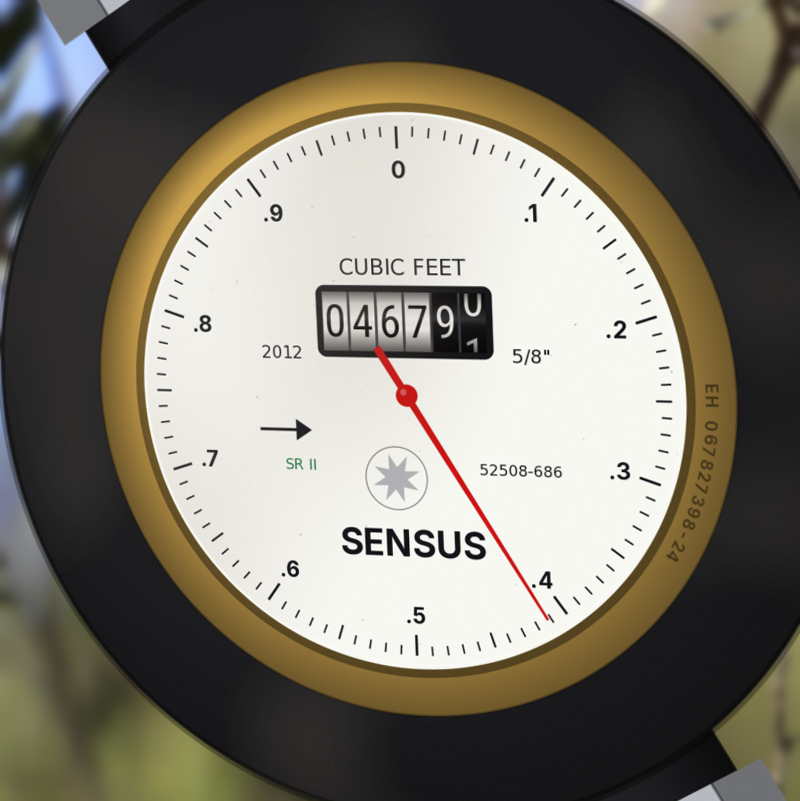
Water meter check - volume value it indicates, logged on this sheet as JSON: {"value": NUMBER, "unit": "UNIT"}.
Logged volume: {"value": 46790.41, "unit": "ft³"}
